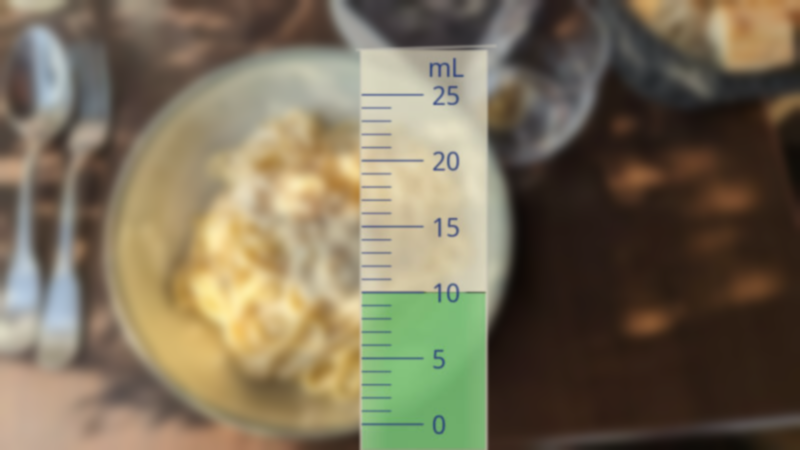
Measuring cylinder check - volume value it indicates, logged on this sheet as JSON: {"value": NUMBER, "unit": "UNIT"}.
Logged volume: {"value": 10, "unit": "mL"}
